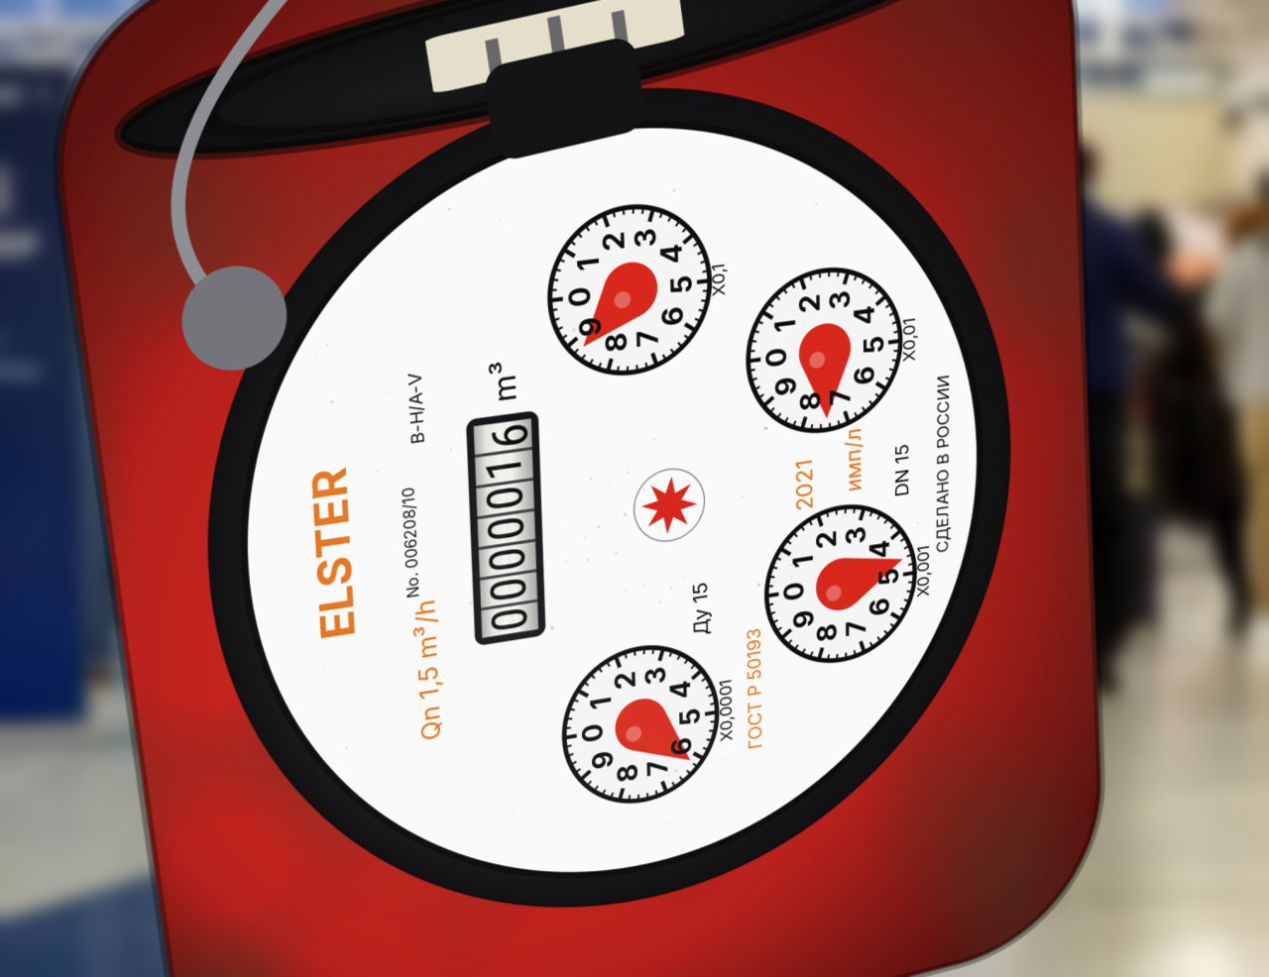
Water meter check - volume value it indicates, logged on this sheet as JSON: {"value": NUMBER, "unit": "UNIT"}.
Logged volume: {"value": 15.8746, "unit": "m³"}
